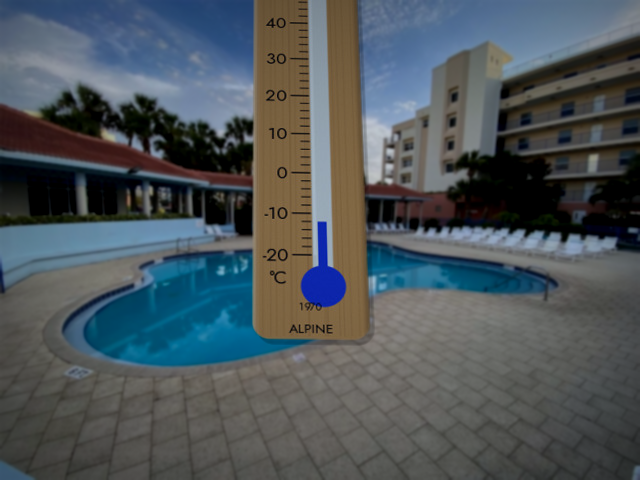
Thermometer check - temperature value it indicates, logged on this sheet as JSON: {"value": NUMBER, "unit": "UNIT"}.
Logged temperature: {"value": -12, "unit": "°C"}
